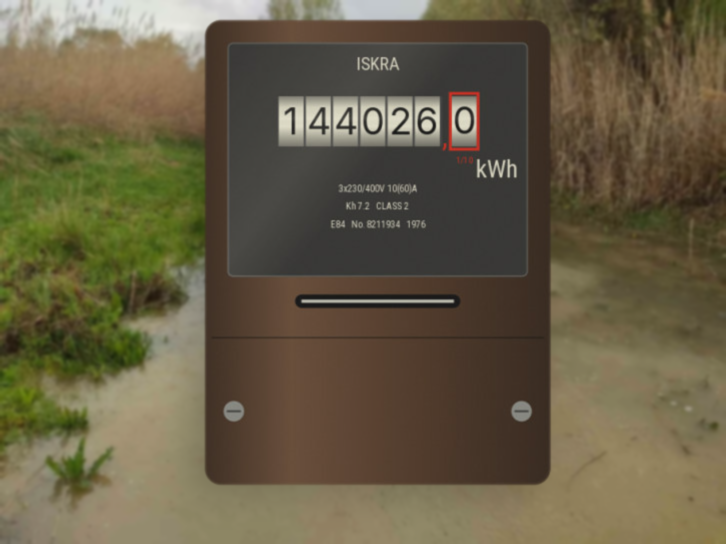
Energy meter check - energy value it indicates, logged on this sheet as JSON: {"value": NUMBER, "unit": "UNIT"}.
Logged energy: {"value": 144026.0, "unit": "kWh"}
